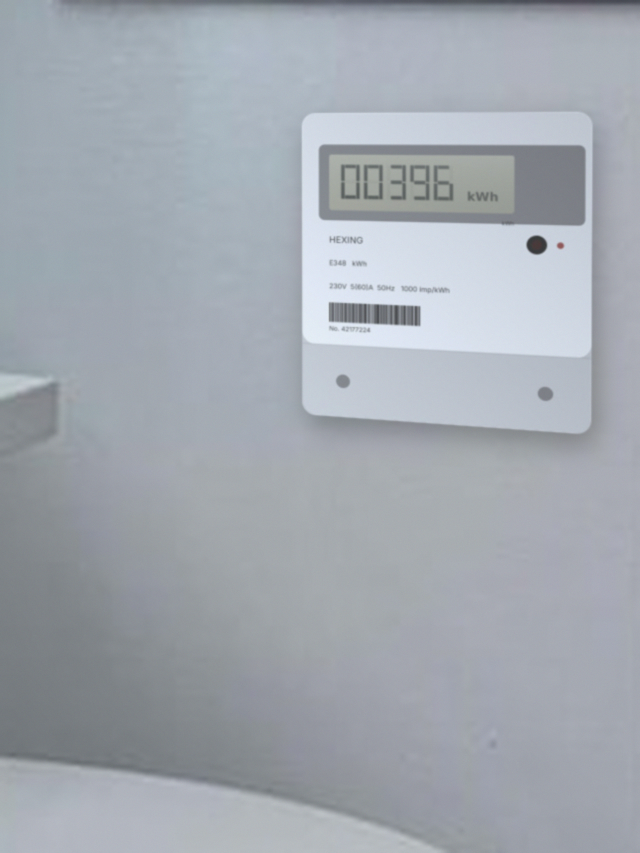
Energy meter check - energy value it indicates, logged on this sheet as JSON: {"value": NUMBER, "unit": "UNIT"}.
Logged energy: {"value": 396, "unit": "kWh"}
